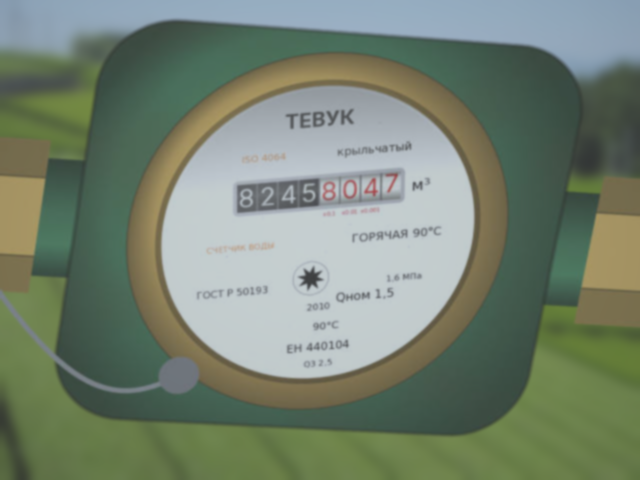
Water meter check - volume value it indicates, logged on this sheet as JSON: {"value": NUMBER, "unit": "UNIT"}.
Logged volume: {"value": 8245.8047, "unit": "m³"}
